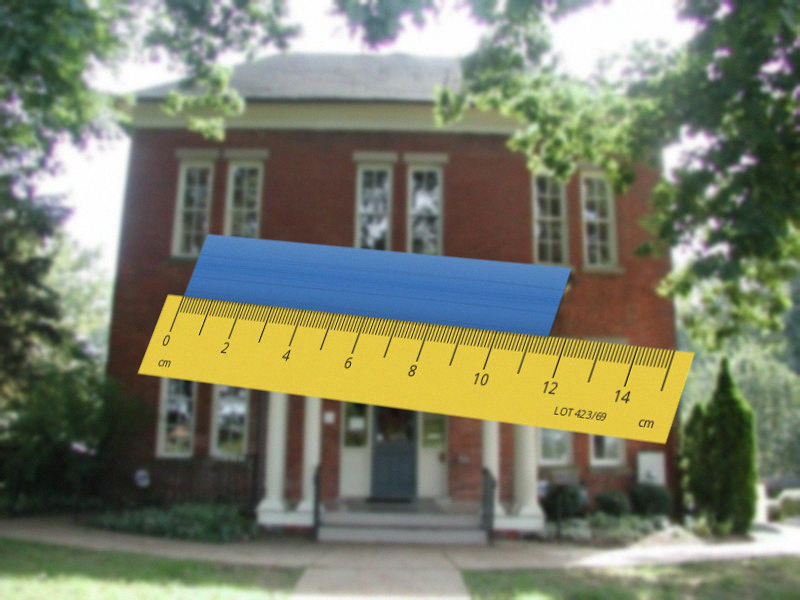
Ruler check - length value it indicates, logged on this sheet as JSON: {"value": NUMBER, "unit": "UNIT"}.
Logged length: {"value": 11.5, "unit": "cm"}
